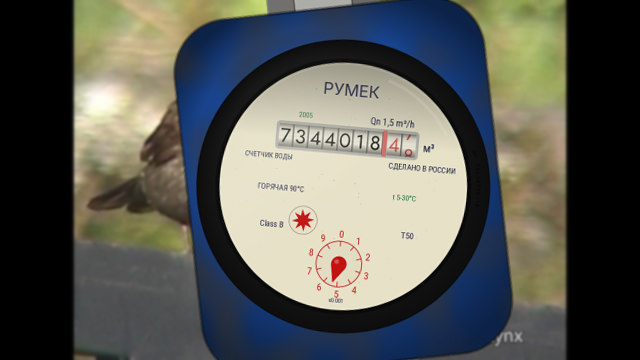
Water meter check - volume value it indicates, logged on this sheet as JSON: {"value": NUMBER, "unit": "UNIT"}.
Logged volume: {"value": 7344018.475, "unit": "m³"}
